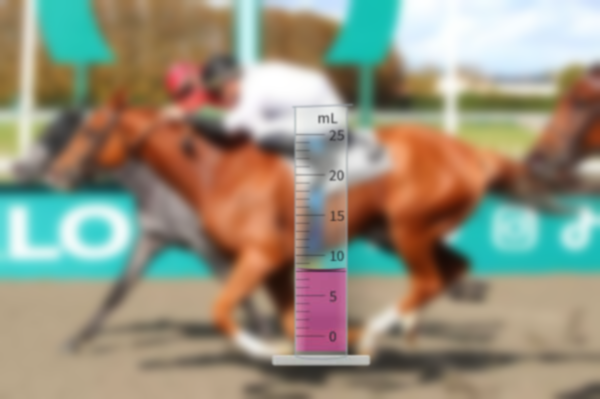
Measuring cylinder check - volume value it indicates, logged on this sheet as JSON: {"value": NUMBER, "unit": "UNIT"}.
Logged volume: {"value": 8, "unit": "mL"}
